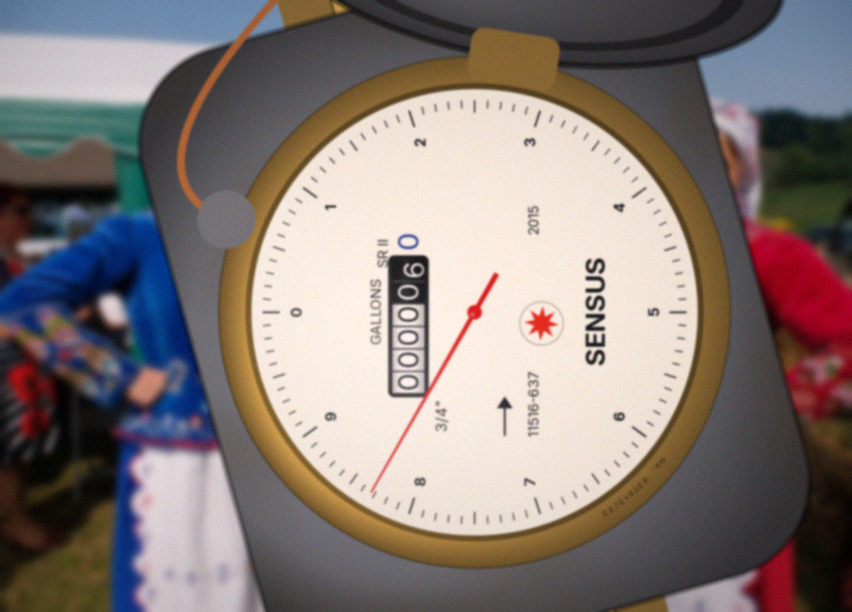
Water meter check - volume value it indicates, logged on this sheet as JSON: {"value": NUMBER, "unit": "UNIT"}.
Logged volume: {"value": 58.3, "unit": "gal"}
